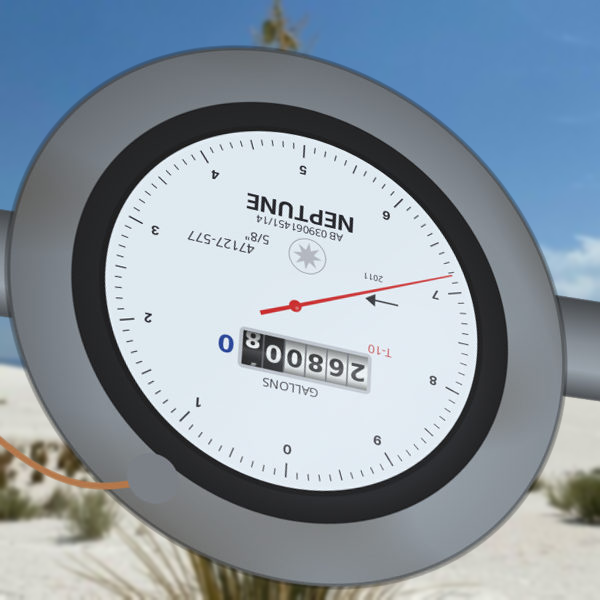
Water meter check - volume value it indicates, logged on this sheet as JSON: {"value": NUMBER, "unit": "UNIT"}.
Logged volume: {"value": 2680076.8, "unit": "gal"}
